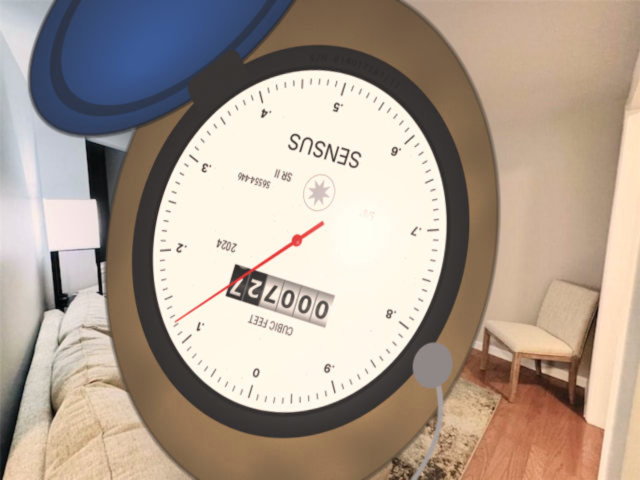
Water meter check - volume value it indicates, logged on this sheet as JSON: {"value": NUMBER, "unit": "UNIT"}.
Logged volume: {"value": 727.12, "unit": "ft³"}
